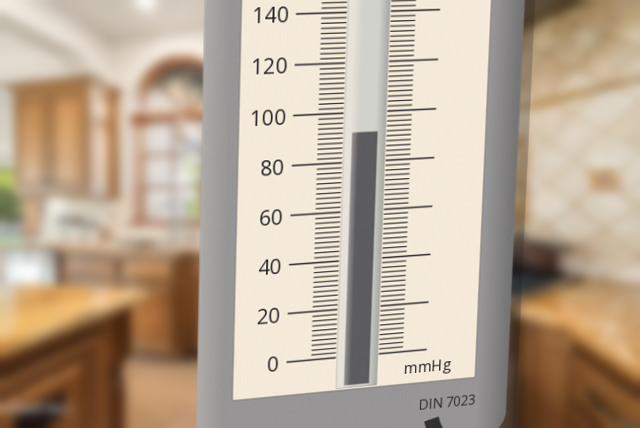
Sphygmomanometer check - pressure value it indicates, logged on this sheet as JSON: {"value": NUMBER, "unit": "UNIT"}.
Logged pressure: {"value": 92, "unit": "mmHg"}
